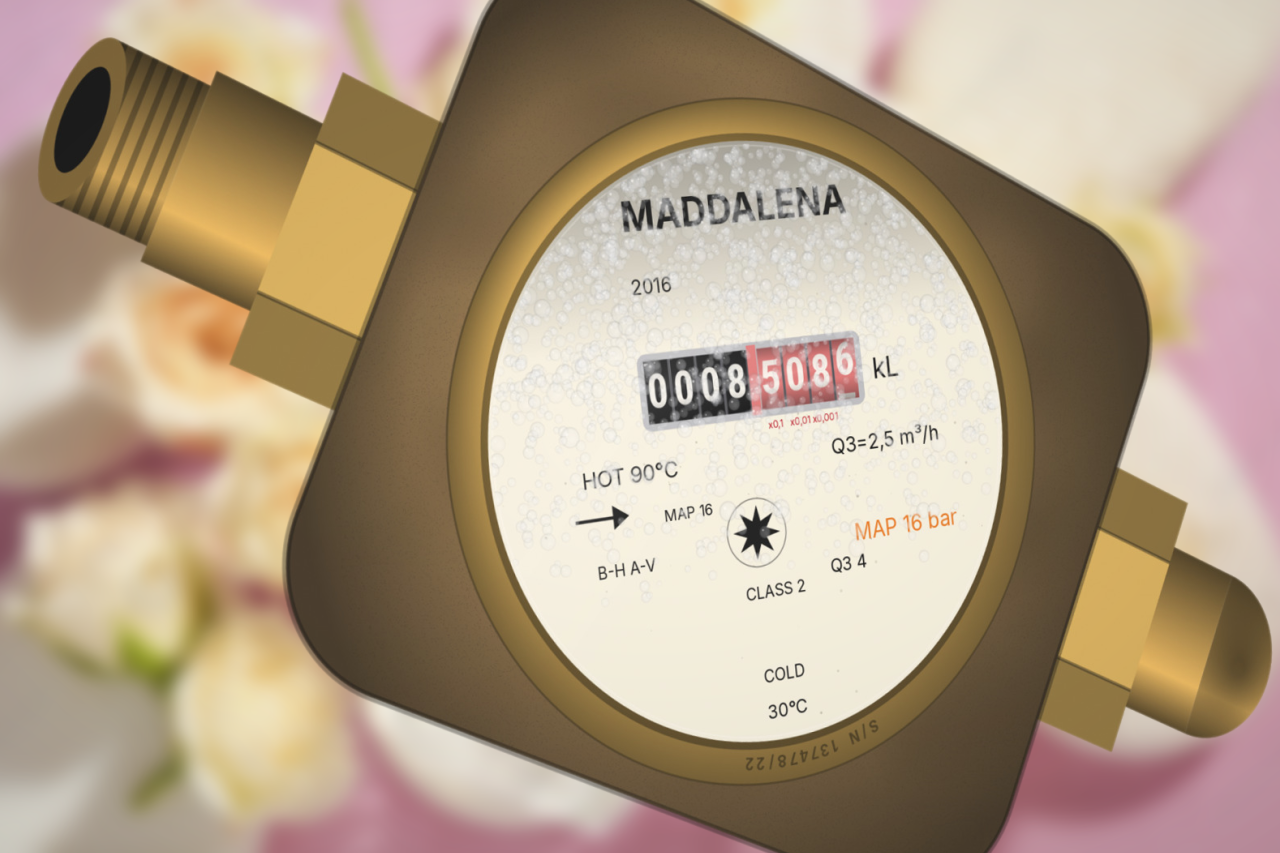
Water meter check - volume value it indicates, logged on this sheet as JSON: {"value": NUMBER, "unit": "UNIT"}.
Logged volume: {"value": 8.5086, "unit": "kL"}
